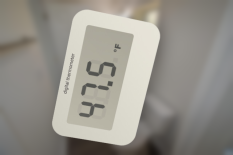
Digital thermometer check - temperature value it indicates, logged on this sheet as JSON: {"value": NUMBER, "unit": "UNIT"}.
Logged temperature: {"value": 47.5, "unit": "°F"}
